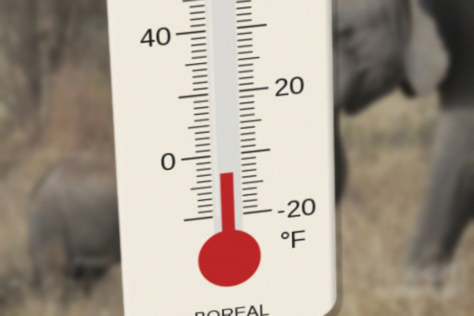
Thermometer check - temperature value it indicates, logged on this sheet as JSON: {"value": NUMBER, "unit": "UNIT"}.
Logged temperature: {"value": -6, "unit": "°F"}
